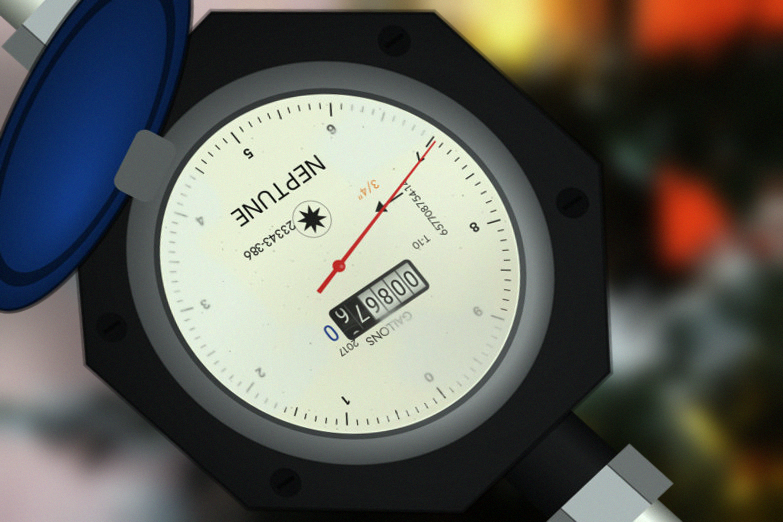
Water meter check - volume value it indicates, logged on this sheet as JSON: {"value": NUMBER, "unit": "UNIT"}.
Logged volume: {"value": 86757.0, "unit": "gal"}
